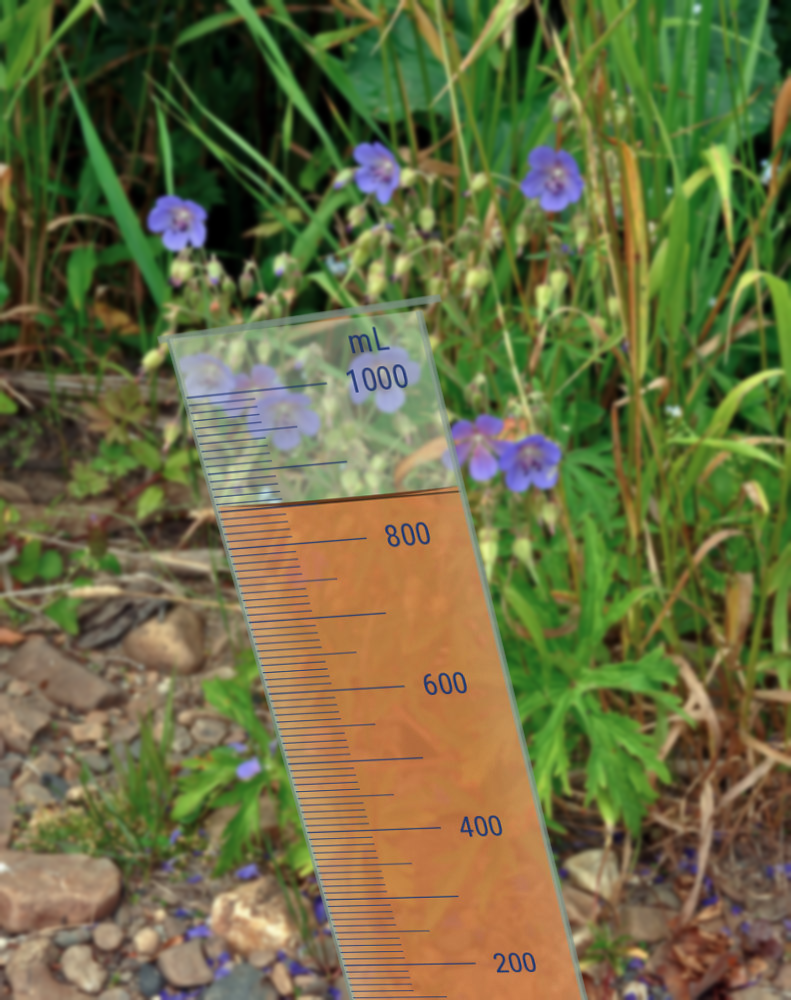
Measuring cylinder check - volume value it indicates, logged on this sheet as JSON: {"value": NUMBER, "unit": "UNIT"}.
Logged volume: {"value": 850, "unit": "mL"}
